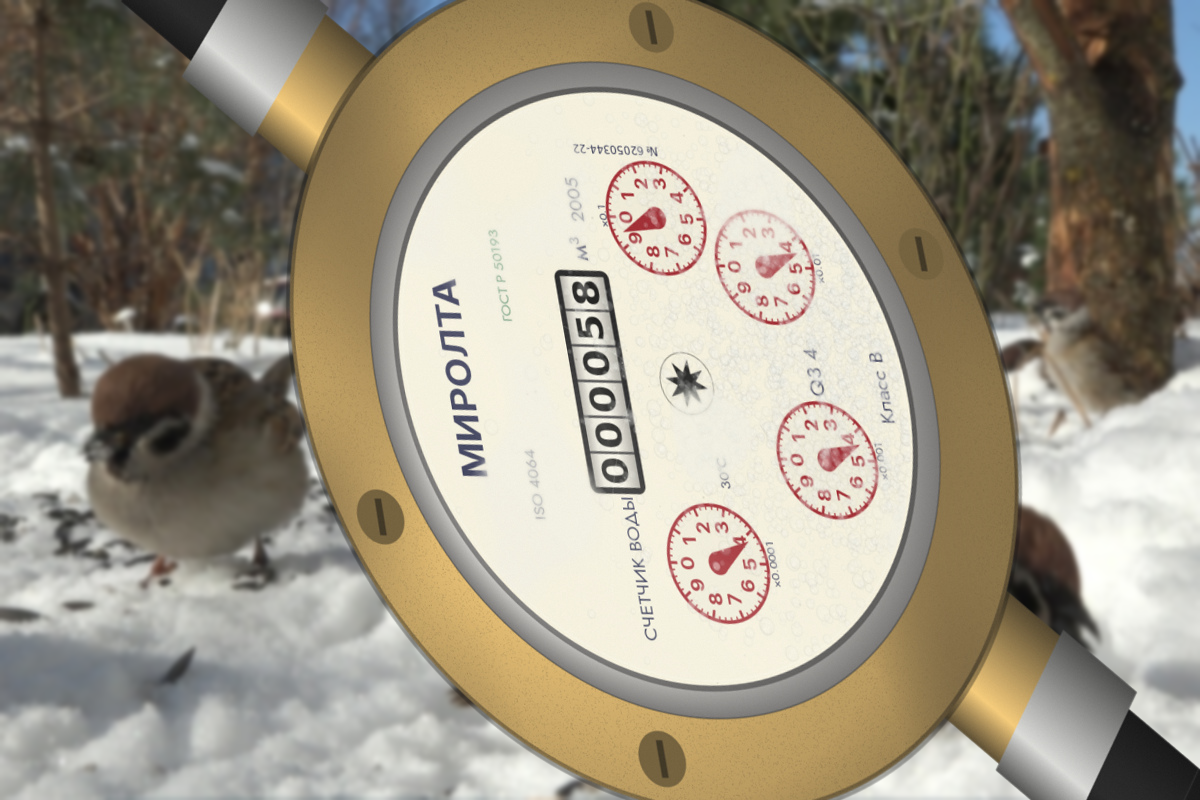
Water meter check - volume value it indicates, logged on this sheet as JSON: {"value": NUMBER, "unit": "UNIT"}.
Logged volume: {"value": 57.9444, "unit": "m³"}
